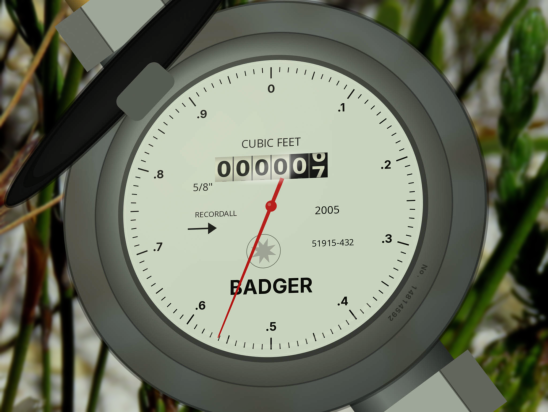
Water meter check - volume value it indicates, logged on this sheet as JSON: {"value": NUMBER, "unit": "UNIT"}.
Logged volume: {"value": 6.56, "unit": "ft³"}
